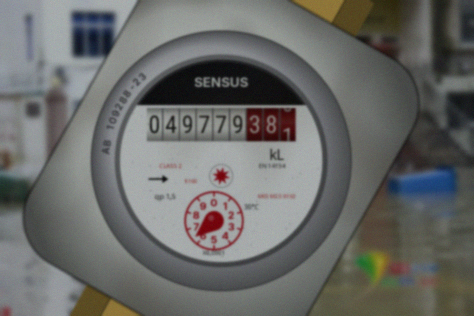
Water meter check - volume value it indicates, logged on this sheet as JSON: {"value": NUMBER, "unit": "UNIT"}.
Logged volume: {"value": 49779.3806, "unit": "kL"}
